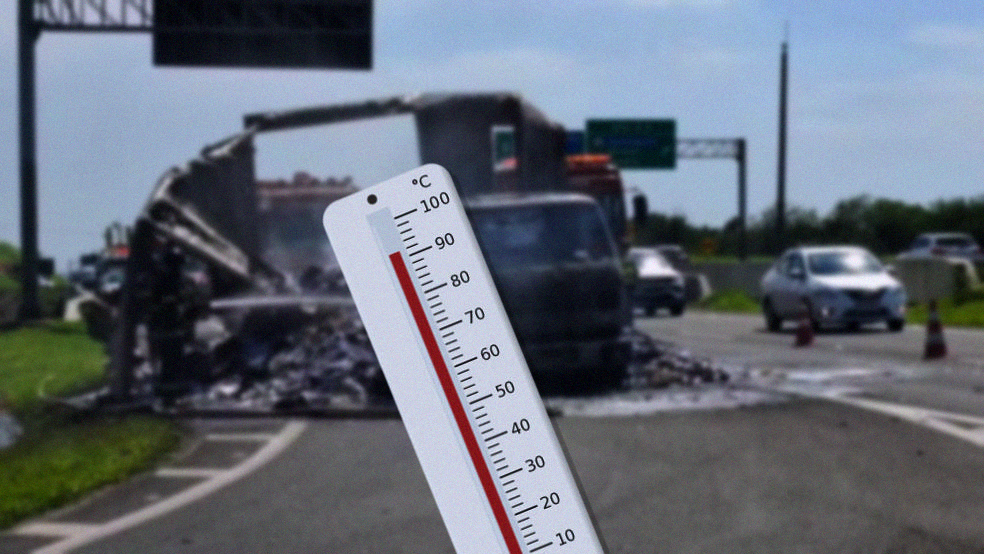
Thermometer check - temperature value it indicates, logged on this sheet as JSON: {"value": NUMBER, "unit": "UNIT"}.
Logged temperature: {"value": 92, "unit": "°C"}
